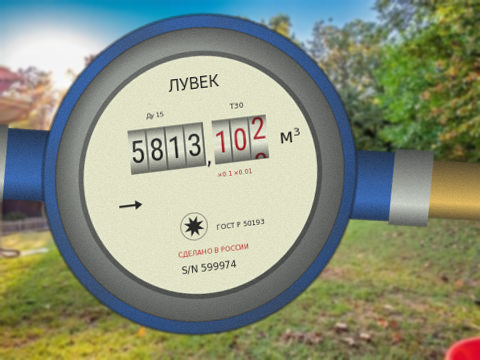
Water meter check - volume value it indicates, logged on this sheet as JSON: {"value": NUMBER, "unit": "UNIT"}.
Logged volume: {"value": 5813.102, "unit": "m³"}
